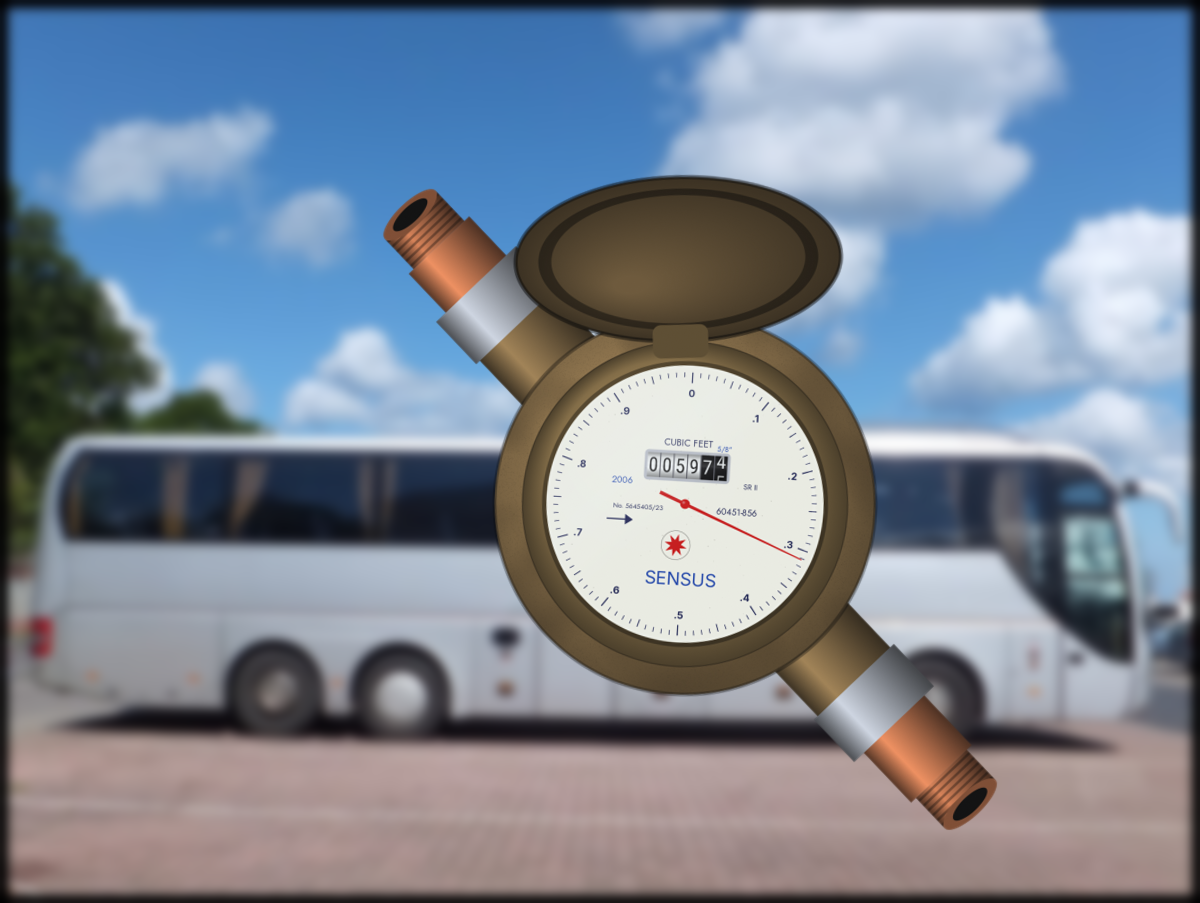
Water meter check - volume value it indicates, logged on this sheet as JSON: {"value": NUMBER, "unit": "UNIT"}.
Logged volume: {"value": 5974.31, "unit": "ft³"}
